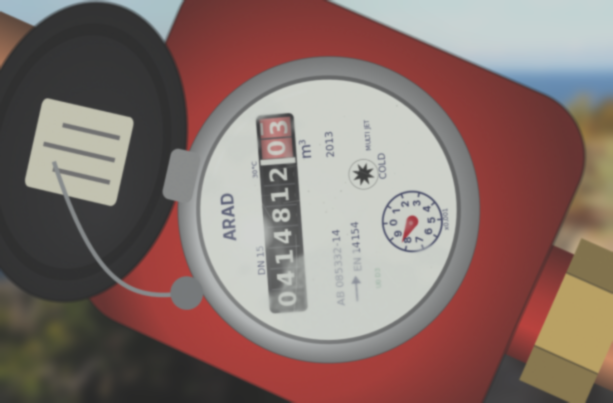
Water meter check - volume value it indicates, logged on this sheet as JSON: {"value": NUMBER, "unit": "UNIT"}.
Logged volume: {"value": 414812.028, "unit": "m³"}
